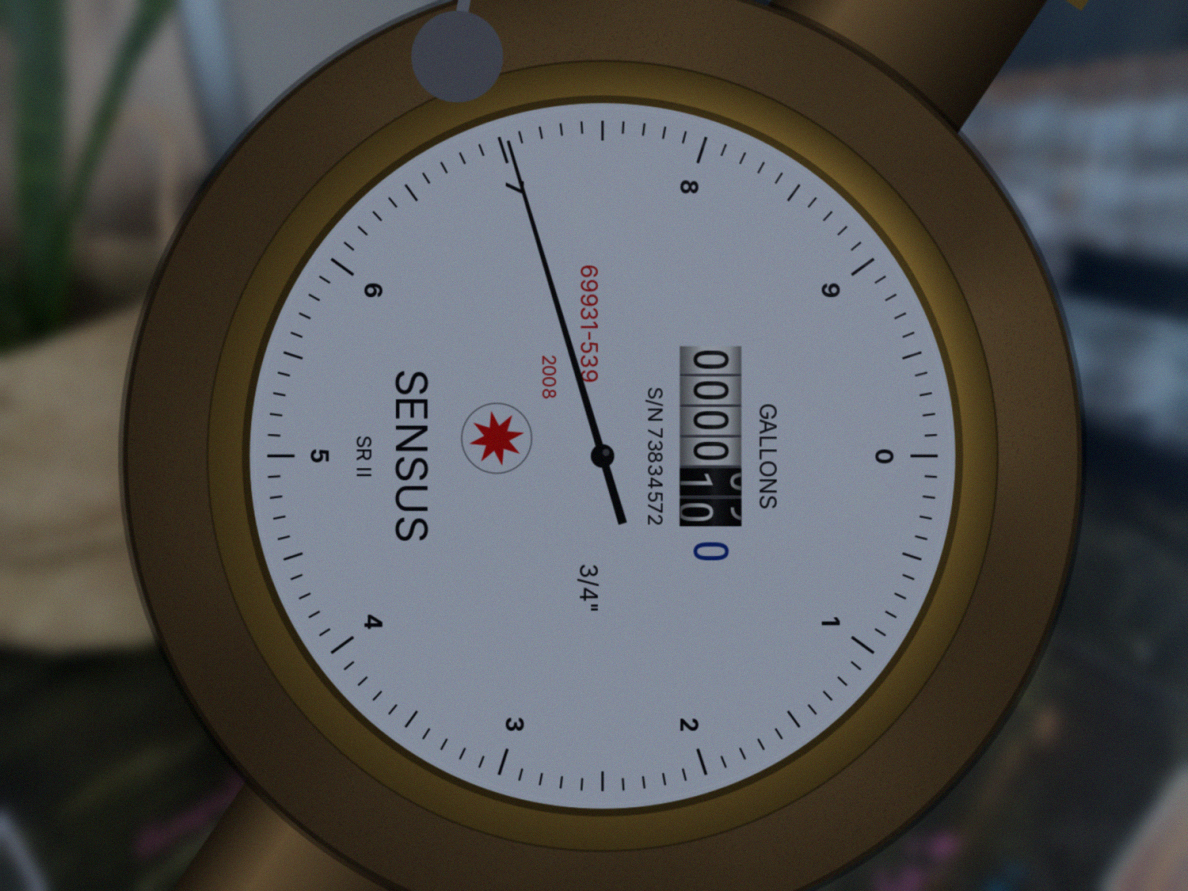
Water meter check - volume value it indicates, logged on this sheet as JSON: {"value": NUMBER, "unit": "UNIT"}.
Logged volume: {"value": 97.0, "unit": "gal"}
